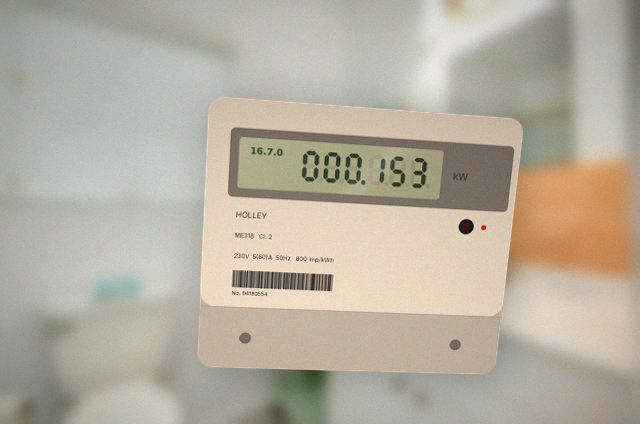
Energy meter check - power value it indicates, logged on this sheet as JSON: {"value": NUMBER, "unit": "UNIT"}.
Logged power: {"value": 0.153, "unit": "kW"}
